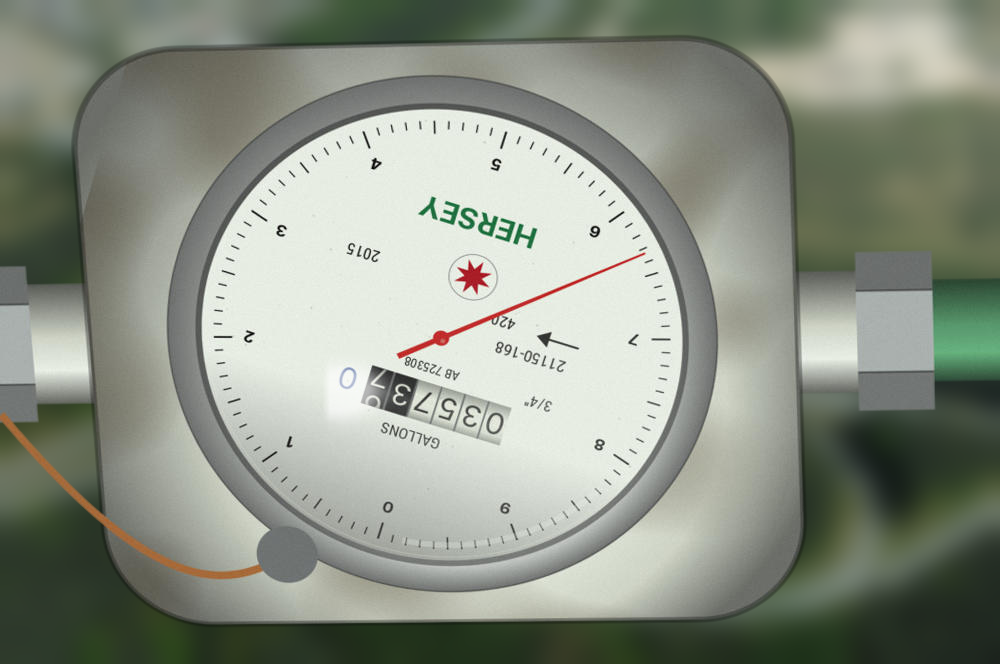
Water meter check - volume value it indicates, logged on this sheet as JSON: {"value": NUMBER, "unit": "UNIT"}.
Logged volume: {"value": 357366.3, "unit": "gal"}
